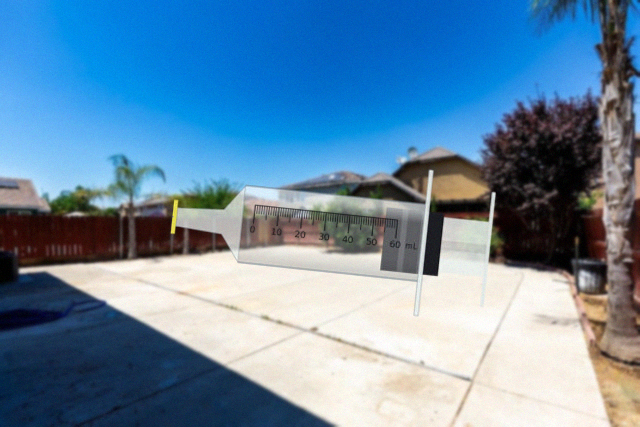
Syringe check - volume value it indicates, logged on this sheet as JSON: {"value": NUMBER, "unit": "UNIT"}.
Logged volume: {"value": 55, "unit": "mL"}
